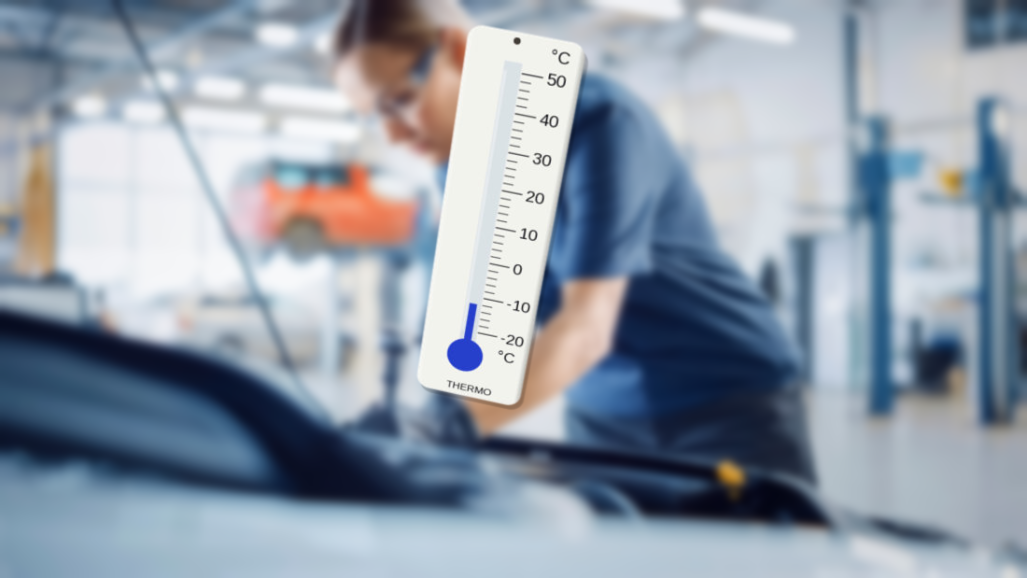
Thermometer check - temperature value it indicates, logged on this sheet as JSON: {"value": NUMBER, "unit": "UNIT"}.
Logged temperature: {"value": -12, "unit": "°C"}
